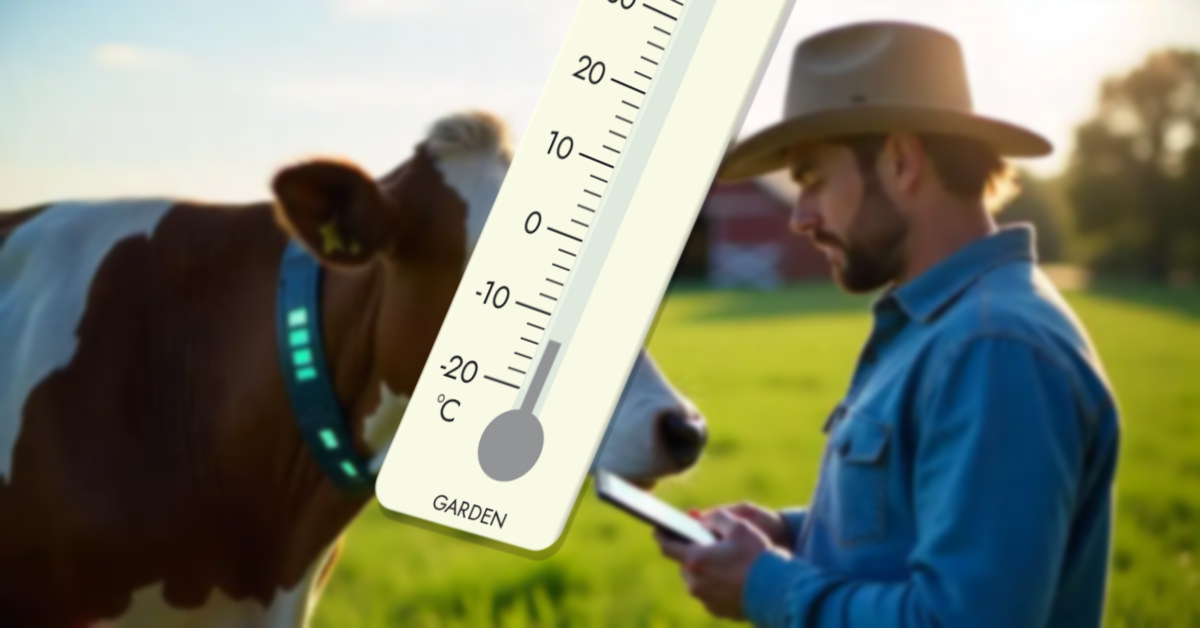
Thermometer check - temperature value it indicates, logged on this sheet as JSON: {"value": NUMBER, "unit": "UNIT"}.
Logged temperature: {"value": -13, "unit": "°C"}
